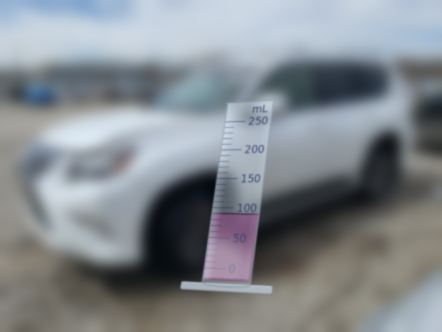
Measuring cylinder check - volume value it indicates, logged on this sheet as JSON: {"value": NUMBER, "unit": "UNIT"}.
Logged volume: {"value": 90, "unit": "mL"}
